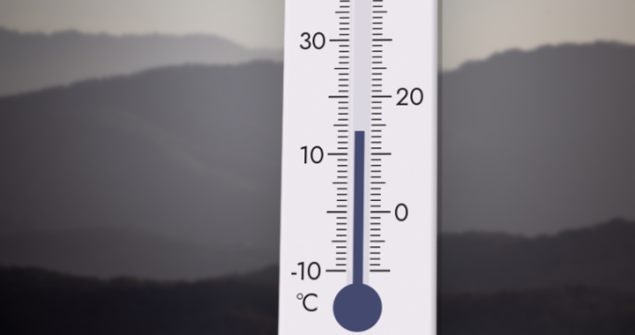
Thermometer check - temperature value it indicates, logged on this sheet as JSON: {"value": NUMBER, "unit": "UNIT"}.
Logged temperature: {"value": 14, "unit": "°C"}
